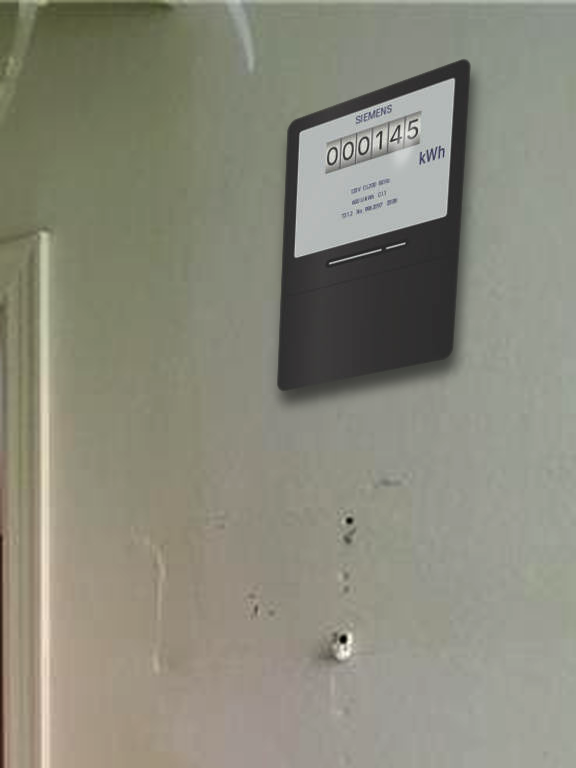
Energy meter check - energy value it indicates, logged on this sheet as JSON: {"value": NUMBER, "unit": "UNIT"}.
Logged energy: {"value": 145, "unit": "kWh"}
